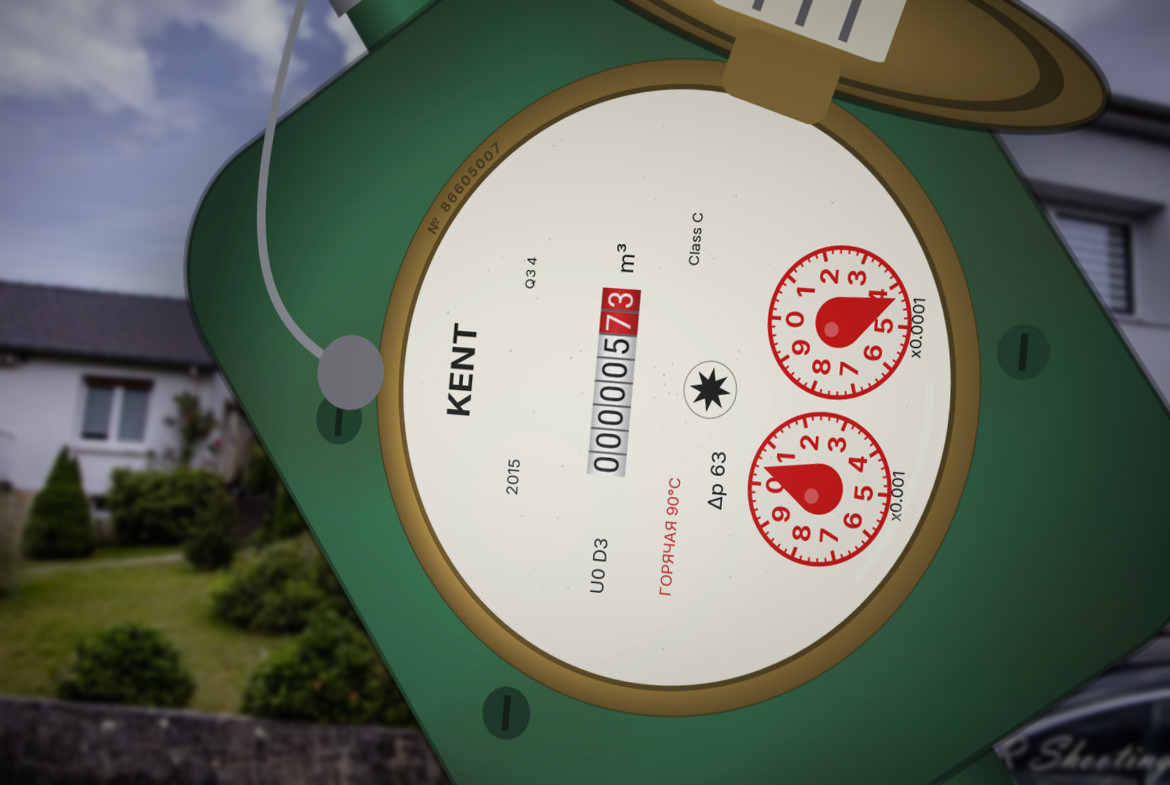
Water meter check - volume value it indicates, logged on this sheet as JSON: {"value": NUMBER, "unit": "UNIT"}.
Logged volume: {"value": 5.7304, "unit": "m³"}
